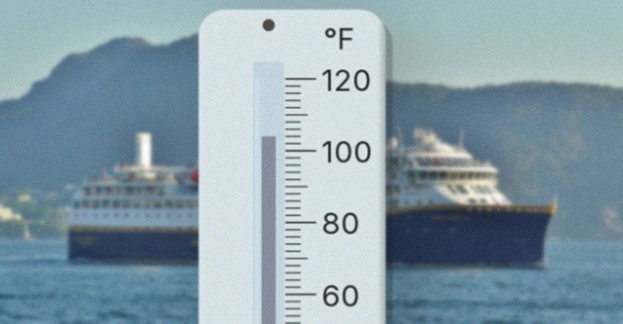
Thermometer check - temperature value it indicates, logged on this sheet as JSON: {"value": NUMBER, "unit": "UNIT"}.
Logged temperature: {"value": 104, "unit": "°F"}
